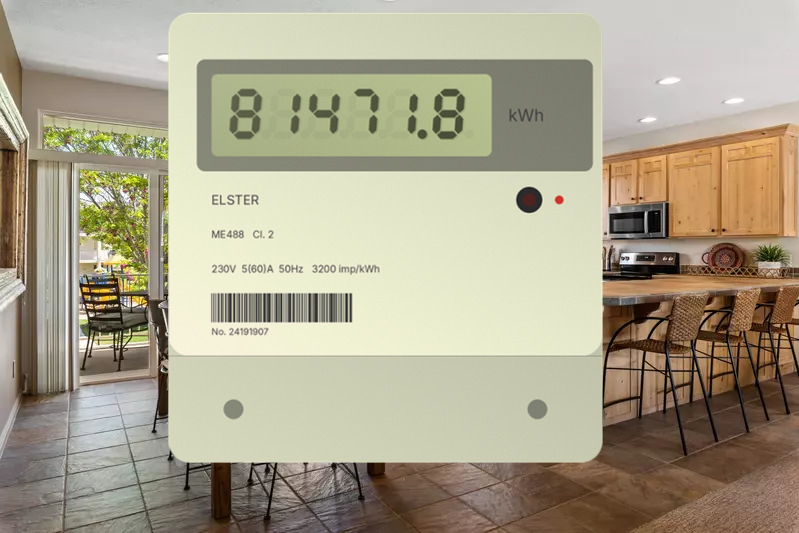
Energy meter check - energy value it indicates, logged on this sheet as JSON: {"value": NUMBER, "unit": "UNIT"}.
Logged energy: {"value": 81471.8, "unit": "kWh"}
